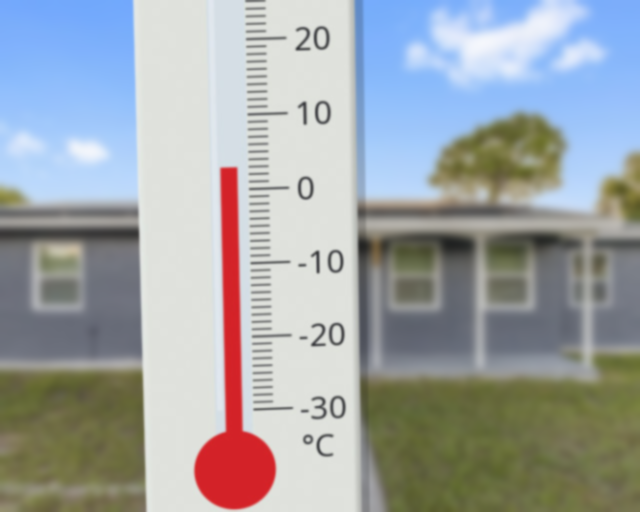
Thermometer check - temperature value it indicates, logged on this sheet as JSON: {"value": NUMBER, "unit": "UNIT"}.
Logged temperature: {"value": 3, "unit": "°C"}
